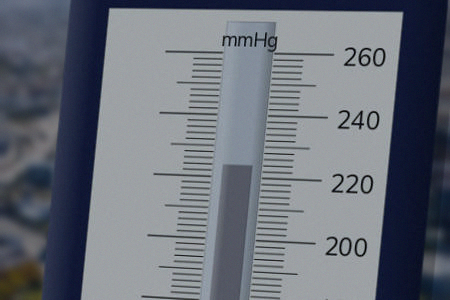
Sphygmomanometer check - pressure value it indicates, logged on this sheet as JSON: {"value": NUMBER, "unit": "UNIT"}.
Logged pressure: {"value": 224, "unit": "mmHg"}
